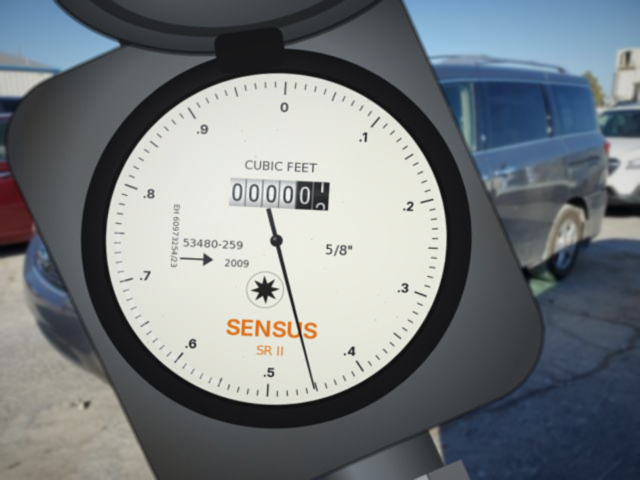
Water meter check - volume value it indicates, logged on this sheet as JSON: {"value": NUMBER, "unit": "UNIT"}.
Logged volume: {"value": 1.45, "unit": "ft³"}
